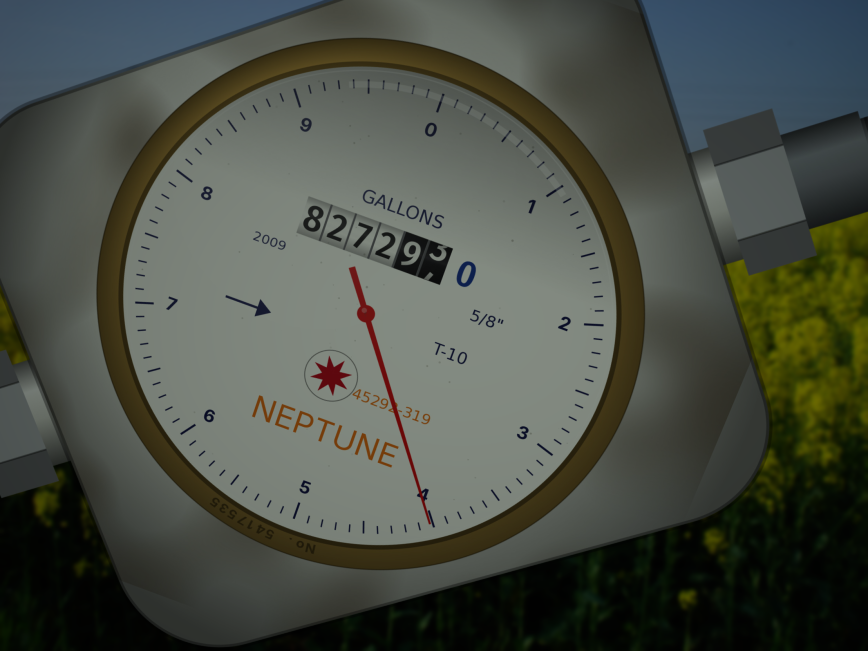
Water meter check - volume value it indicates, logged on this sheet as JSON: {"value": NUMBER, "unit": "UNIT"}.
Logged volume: {"value": 8272934.0, "unit": "gal"}
